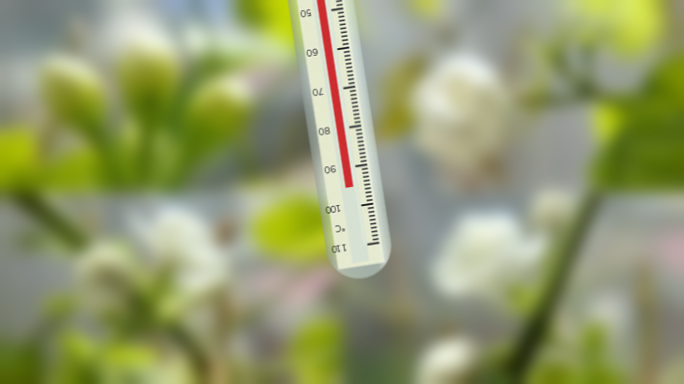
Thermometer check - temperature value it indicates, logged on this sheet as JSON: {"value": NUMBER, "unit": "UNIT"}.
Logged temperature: {"value": 95, "unit": "°C"}
